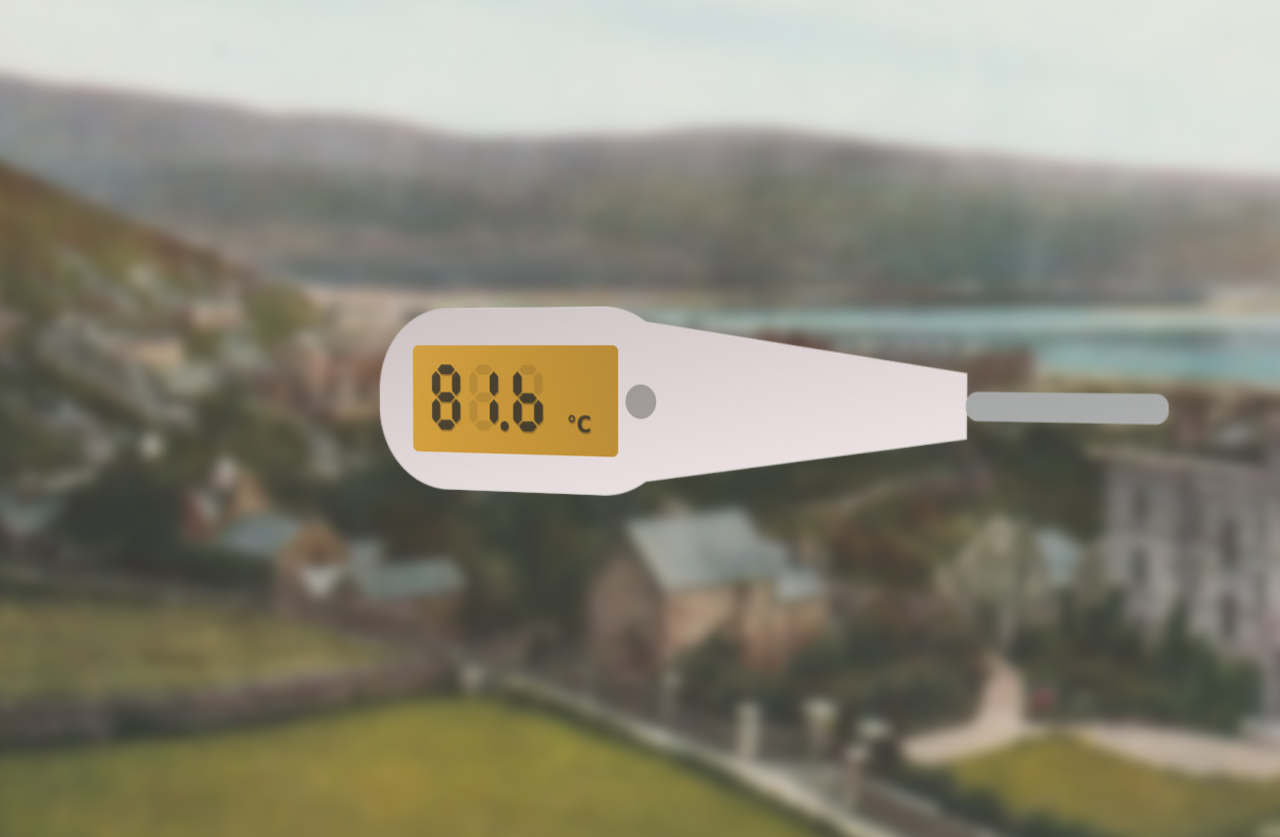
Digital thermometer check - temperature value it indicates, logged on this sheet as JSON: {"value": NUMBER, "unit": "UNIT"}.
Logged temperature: {"value": 81.6, "unit": "°C"}
